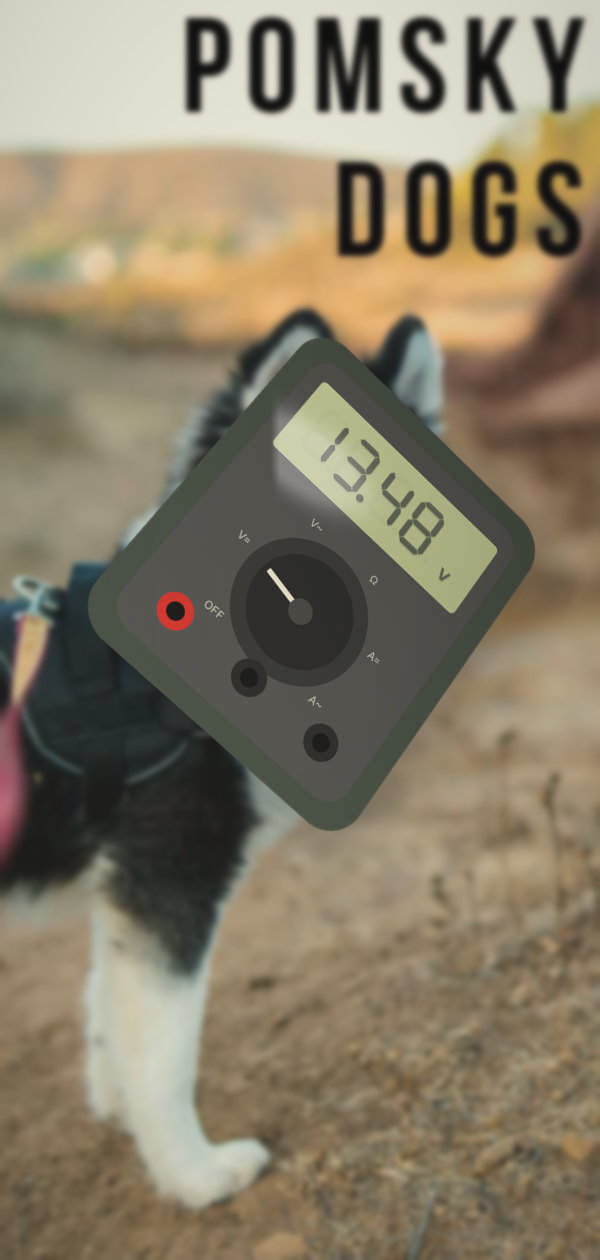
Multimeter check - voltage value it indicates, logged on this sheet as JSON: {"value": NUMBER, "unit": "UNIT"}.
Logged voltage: {"value": 13.48, "unit": "V"}
